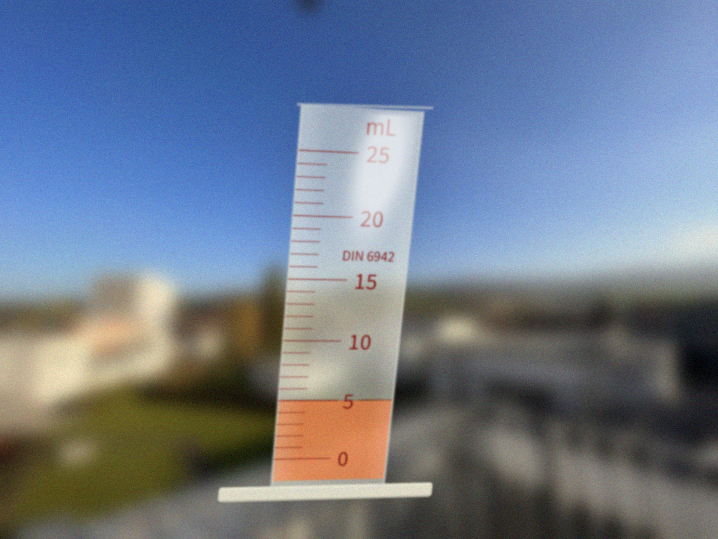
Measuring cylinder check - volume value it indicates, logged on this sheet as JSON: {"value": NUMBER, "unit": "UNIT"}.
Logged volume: {"value": 5, "unit": "mL"}
